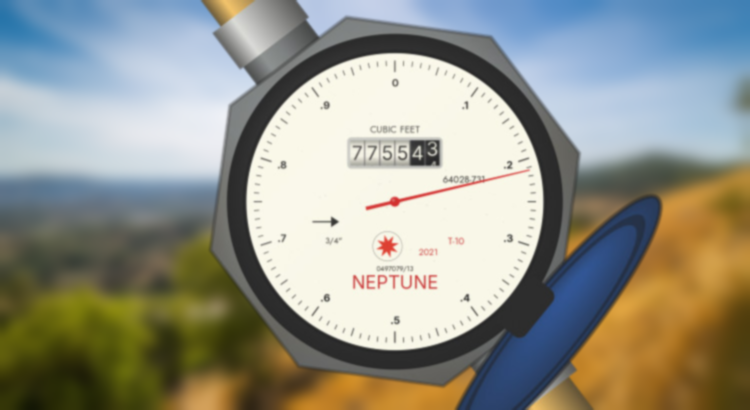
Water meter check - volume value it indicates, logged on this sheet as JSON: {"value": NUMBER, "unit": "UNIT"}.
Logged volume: {"value": 775543.21, "unit": "ft³"}
